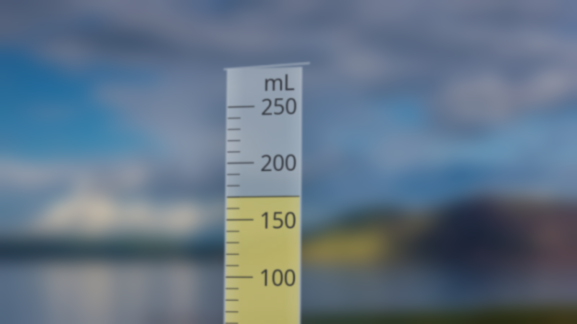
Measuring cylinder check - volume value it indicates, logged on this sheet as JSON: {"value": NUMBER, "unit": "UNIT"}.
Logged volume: {"value": 170, "unit": "mL"}
